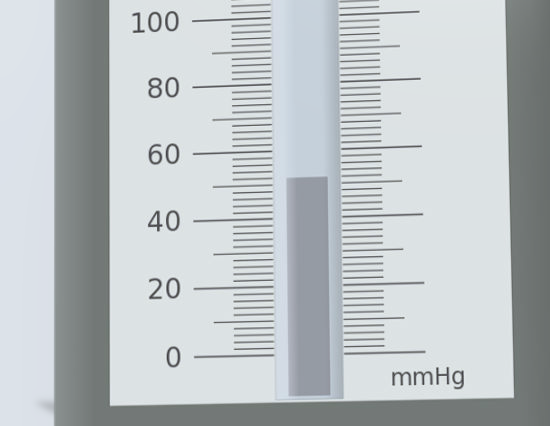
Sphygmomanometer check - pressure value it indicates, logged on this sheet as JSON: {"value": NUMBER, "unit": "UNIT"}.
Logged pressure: {"value": 52, "unit": "mmHg"}
